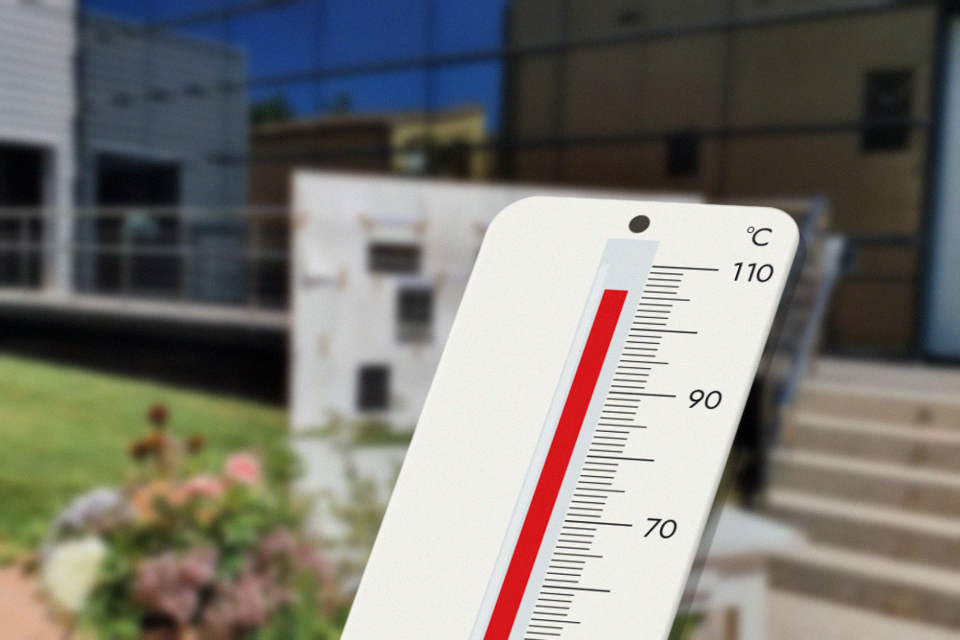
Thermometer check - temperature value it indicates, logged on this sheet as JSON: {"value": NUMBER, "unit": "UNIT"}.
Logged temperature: {"value": 106, "unit": "°C"}
